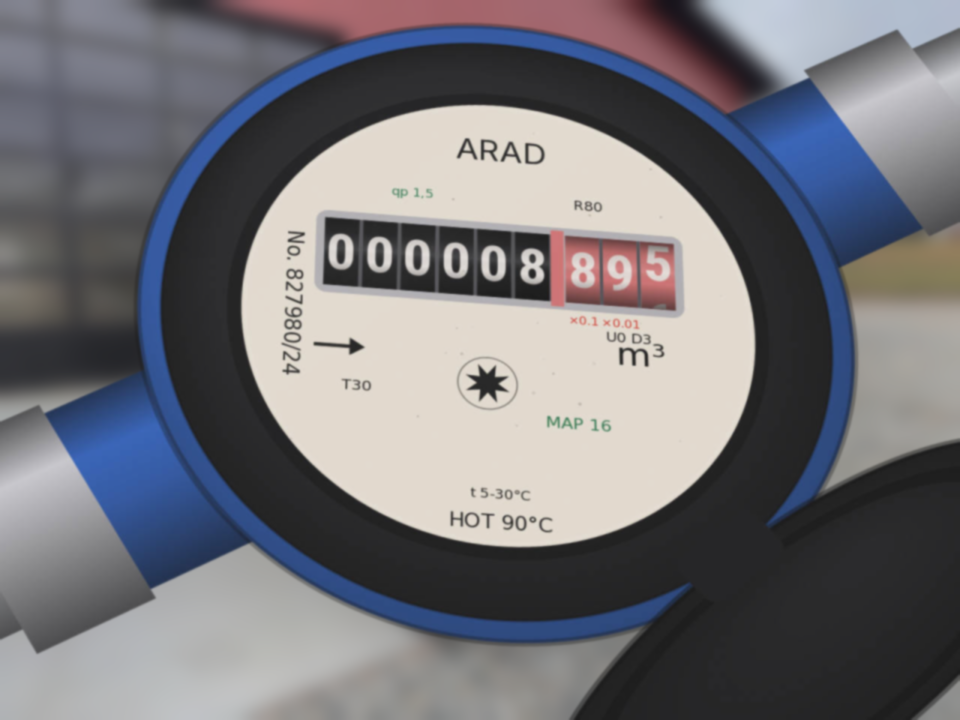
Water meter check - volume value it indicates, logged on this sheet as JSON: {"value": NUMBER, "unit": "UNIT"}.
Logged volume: {"value": 8.895, "unit": "m³"}
